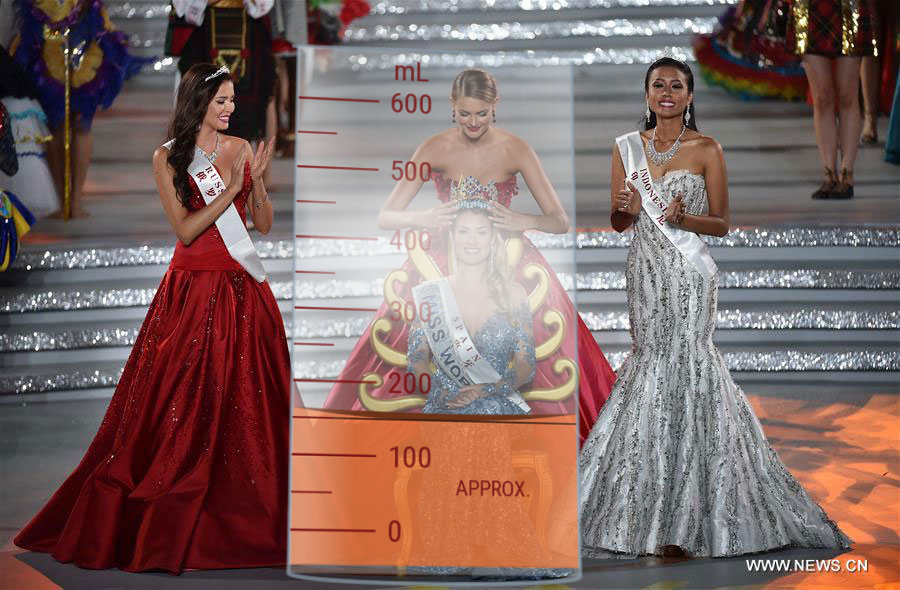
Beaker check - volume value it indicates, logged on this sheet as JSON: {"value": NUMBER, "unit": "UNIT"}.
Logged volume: {"value": 150, "unit": "mL"}
